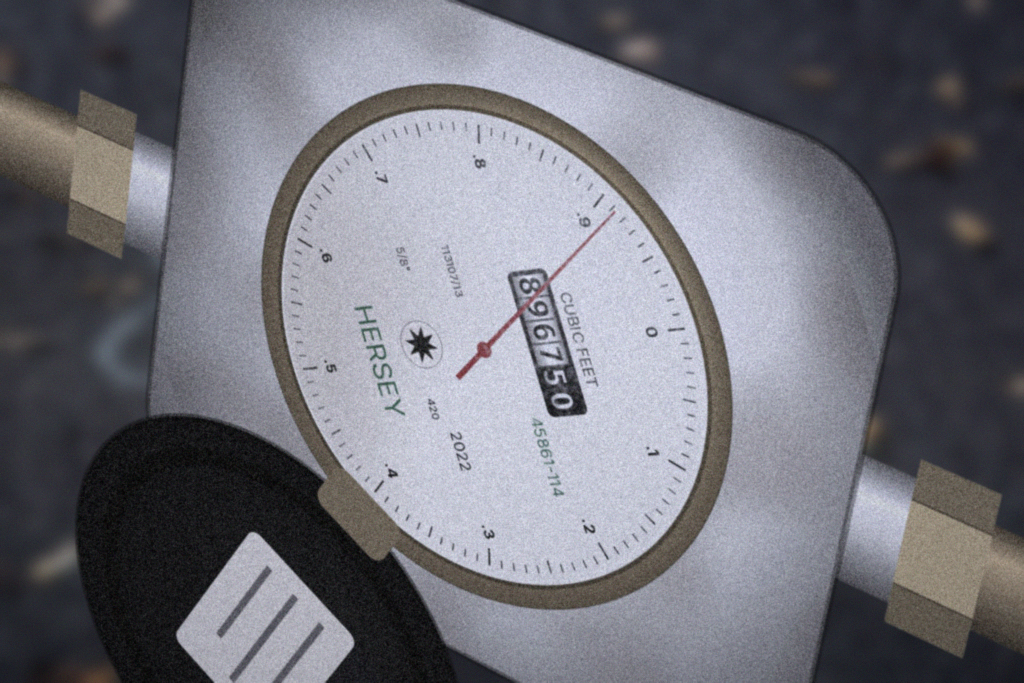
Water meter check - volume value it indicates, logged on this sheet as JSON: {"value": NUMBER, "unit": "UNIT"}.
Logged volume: {"value": 896749.91, "unit": "ft³"}
